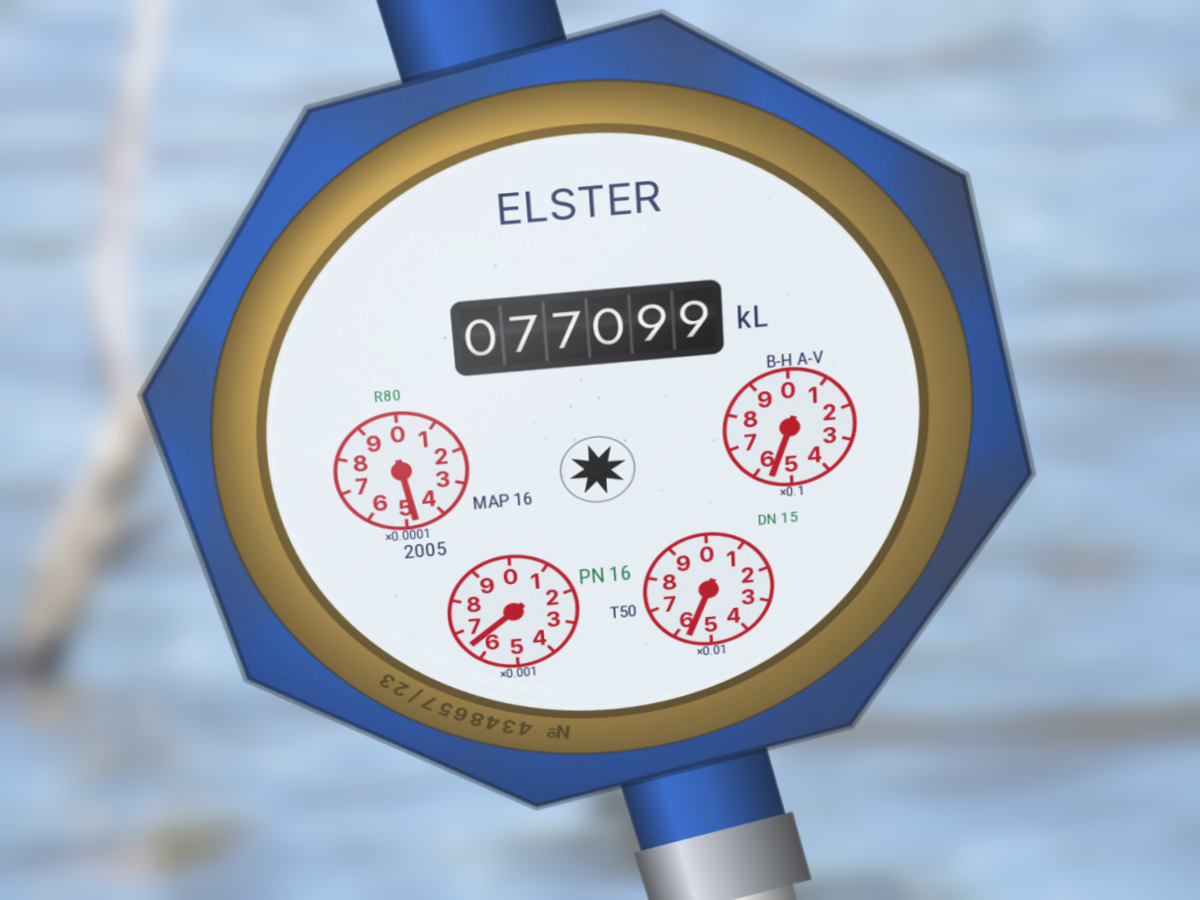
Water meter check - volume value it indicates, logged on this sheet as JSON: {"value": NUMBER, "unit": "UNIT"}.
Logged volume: {"value": 77099.5564, "unit": "kL"}
